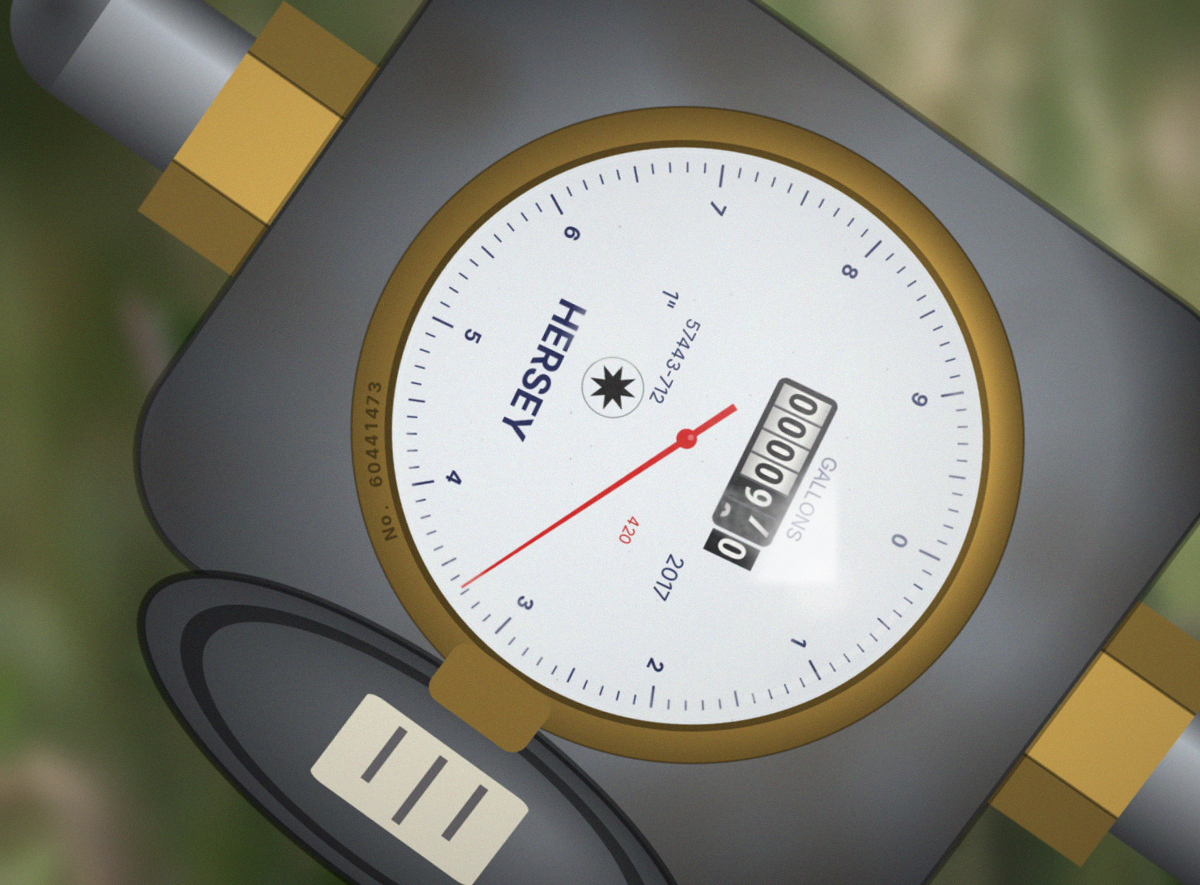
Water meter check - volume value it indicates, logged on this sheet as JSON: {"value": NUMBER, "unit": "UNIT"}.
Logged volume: {"value": 973.3, "unit": "gal"}
